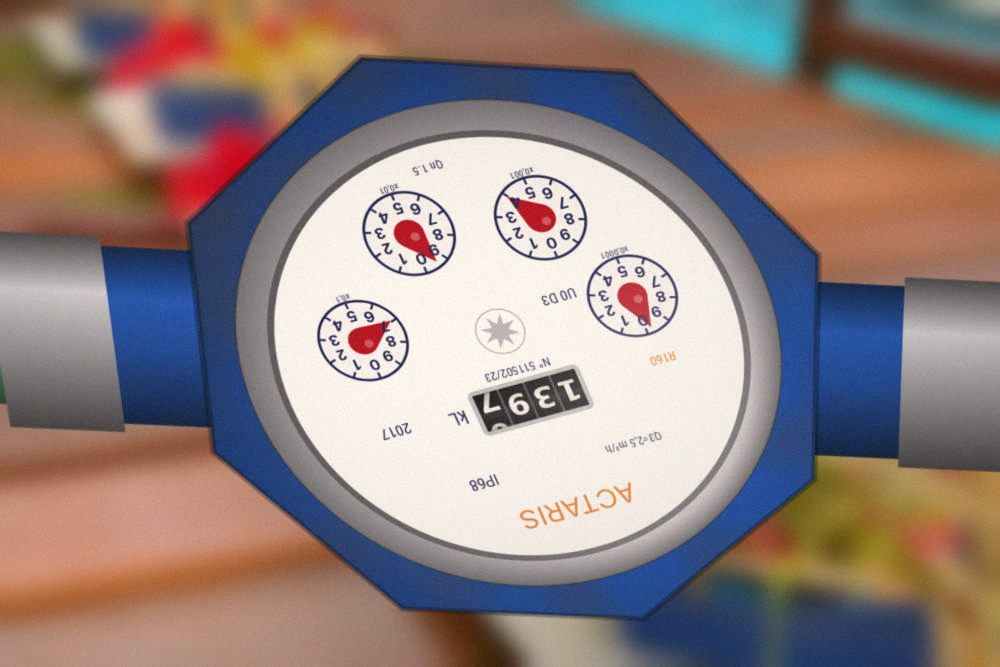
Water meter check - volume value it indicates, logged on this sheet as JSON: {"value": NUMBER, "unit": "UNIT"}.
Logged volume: {"value": 1396.6939, "unit": "kL"}
